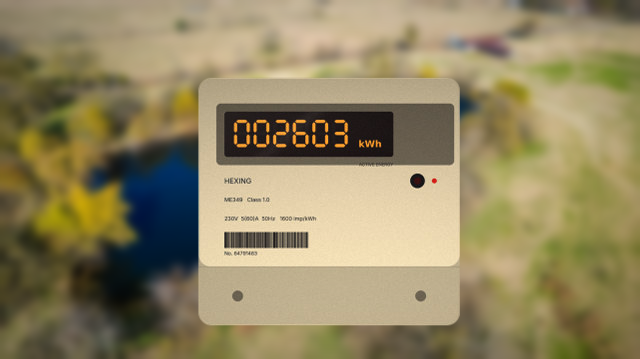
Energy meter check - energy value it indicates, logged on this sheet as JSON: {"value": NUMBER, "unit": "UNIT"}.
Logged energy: {"value": 2603, "unit": "kWh"}
